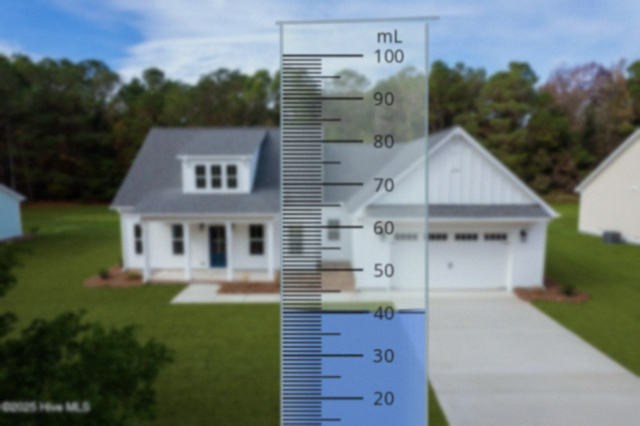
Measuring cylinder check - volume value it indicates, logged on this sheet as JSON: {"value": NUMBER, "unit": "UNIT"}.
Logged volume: {"value": 40, "unit": "mL"}
